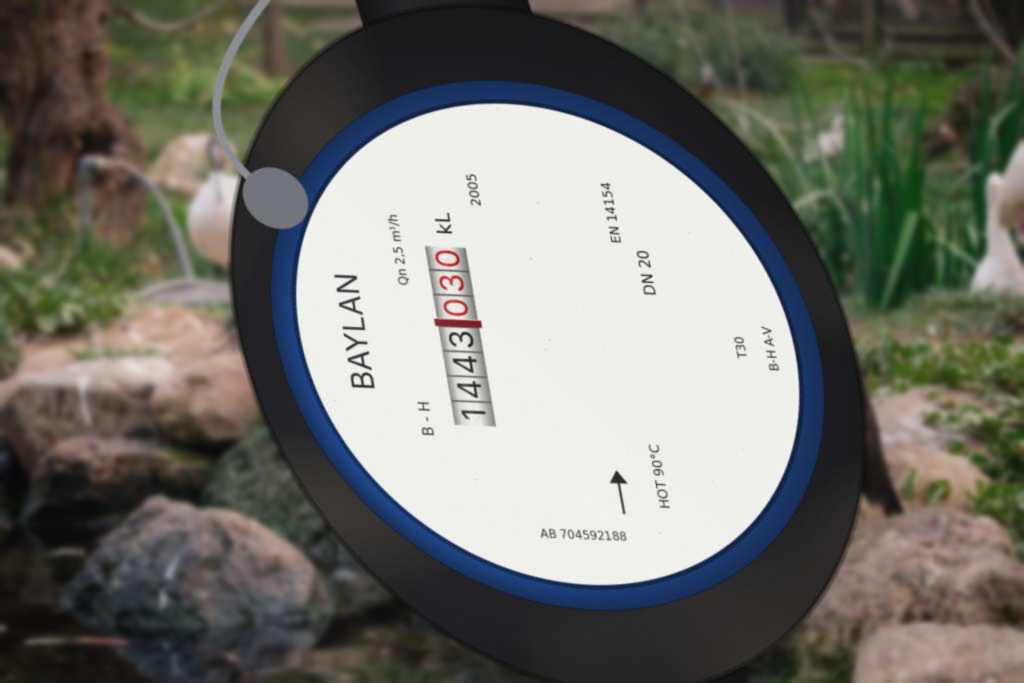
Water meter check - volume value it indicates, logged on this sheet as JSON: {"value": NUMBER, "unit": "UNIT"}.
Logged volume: {"value": 1443.030, "unit": "kL"}
